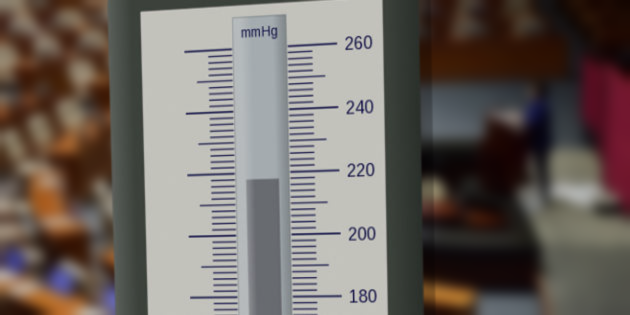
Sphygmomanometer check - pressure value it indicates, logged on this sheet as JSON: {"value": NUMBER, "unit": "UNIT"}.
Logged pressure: {"value": 218, "unit": "mmHg"}
